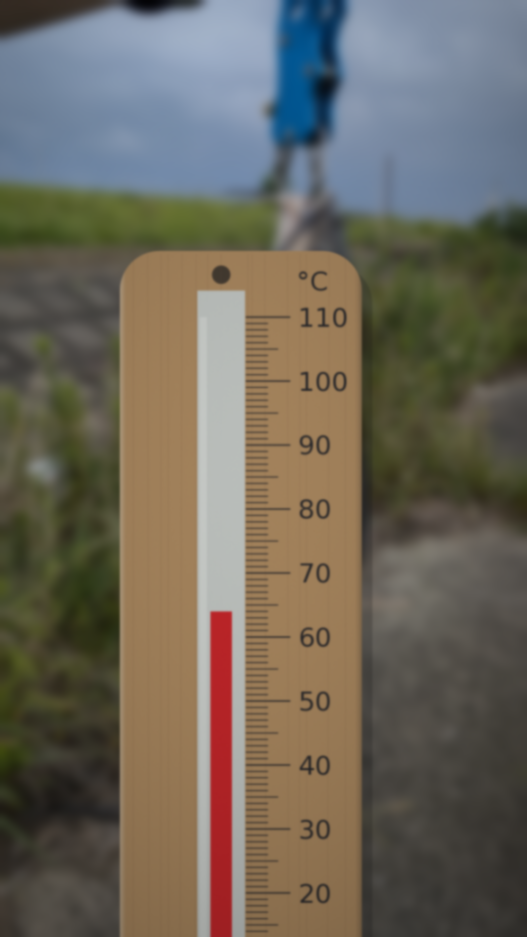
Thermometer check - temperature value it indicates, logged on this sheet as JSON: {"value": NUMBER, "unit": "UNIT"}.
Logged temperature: {"value": 64, "unit": "°C"}
